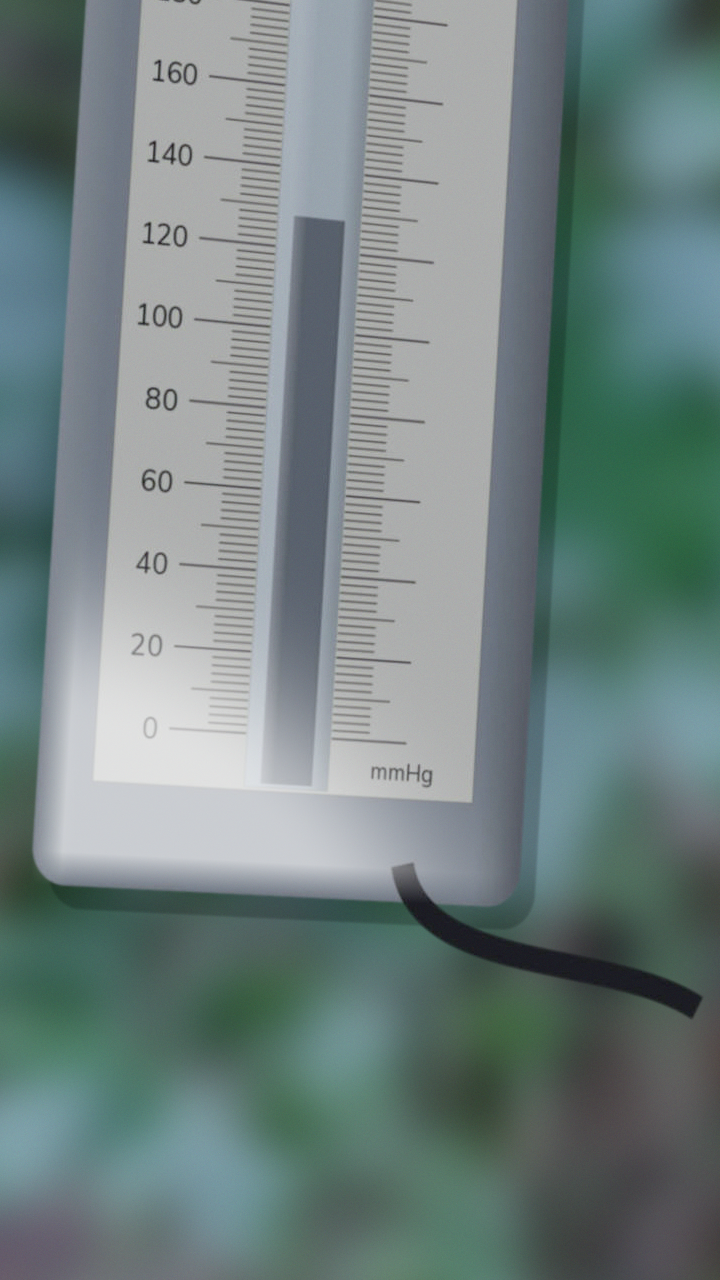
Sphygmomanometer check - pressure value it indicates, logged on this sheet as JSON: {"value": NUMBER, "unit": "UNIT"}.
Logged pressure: {"value": 128, "unit": "mmHg"}
